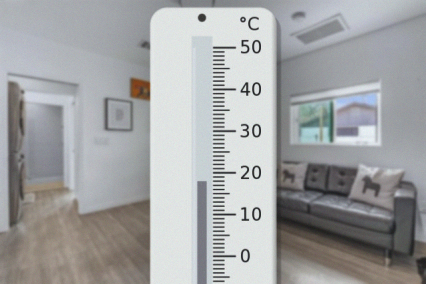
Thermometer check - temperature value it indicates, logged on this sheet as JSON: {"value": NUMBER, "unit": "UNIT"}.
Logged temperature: {"value": 18, "unit": "°C"}
